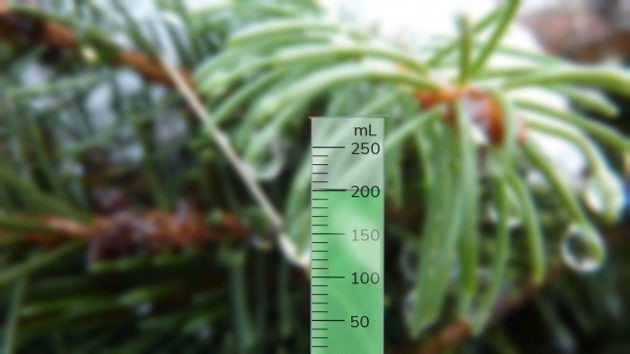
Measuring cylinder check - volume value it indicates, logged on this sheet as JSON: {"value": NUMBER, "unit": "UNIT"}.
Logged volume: {"value": 200, "unit": "mL"}
